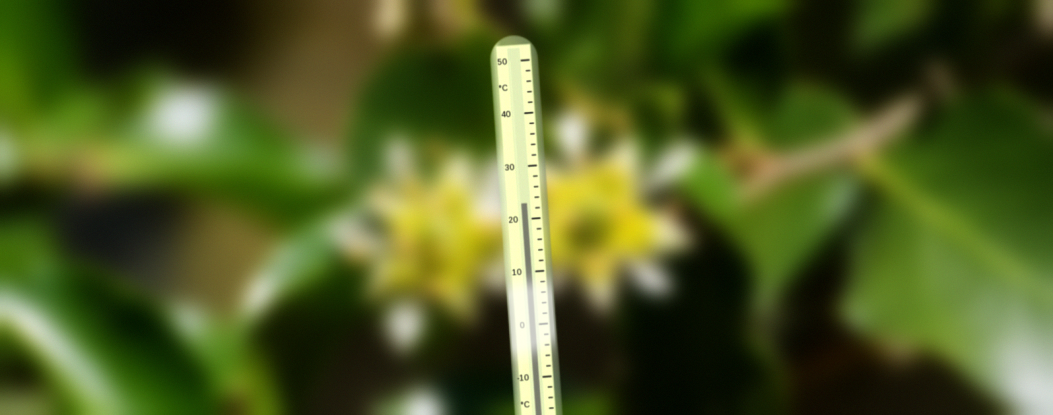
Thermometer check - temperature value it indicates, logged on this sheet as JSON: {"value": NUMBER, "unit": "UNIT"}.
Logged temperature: {"value": 23, "unit": "°C"}
